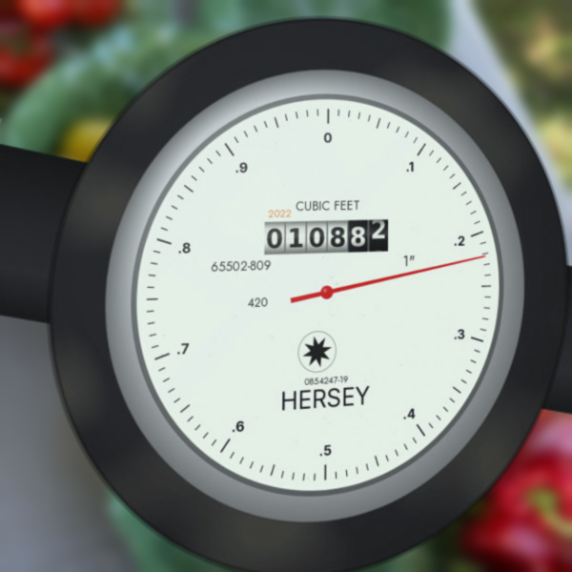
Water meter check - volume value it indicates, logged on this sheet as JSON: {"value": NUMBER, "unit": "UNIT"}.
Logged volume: {"value": 10882.22, "unit": "ft³"}
